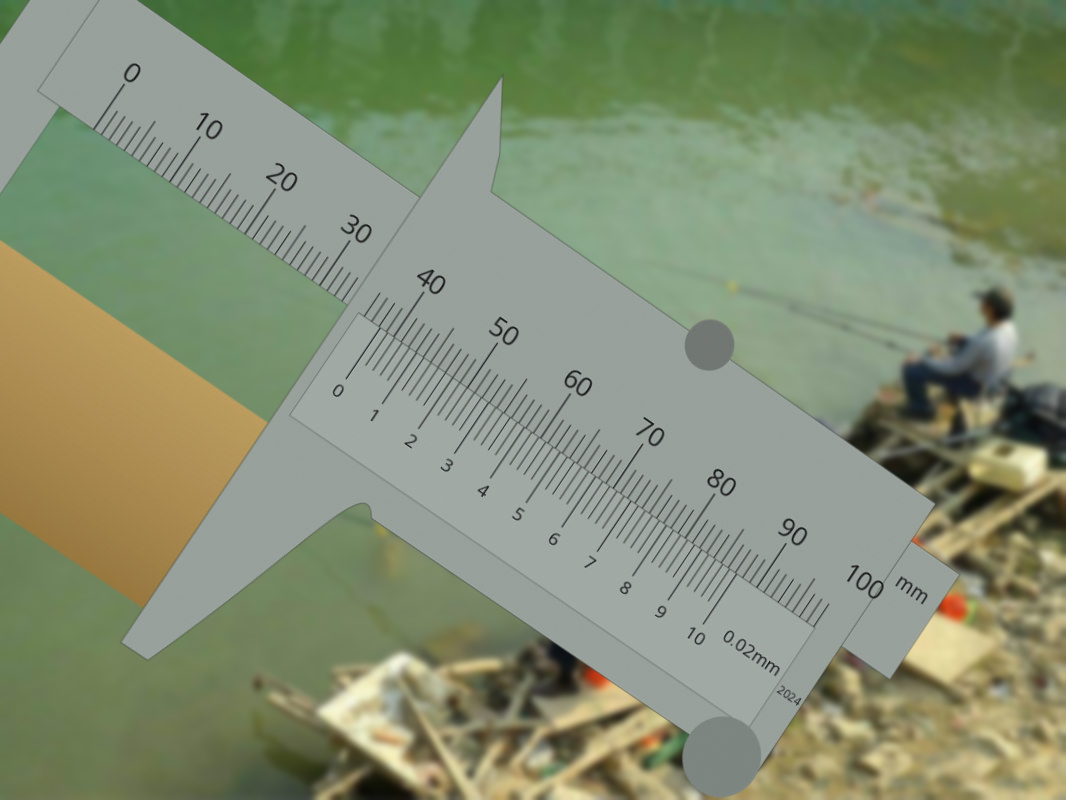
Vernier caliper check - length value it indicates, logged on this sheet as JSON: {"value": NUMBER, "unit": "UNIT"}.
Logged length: {"value": 38.2, "unit": "mm"}
